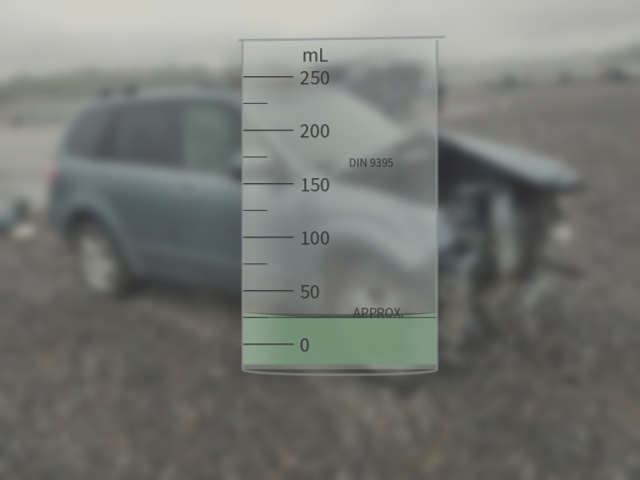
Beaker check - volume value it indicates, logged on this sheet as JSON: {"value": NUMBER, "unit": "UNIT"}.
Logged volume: {"value": 25, "unit": "mL"}
